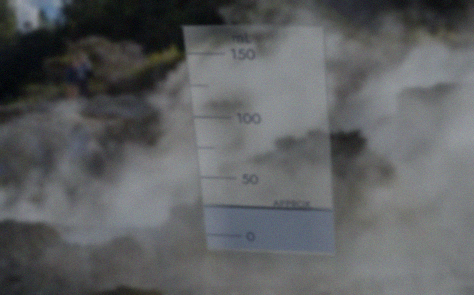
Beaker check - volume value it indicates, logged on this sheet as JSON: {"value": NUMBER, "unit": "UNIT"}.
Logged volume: {"value": 25, "unit": "mL"}
